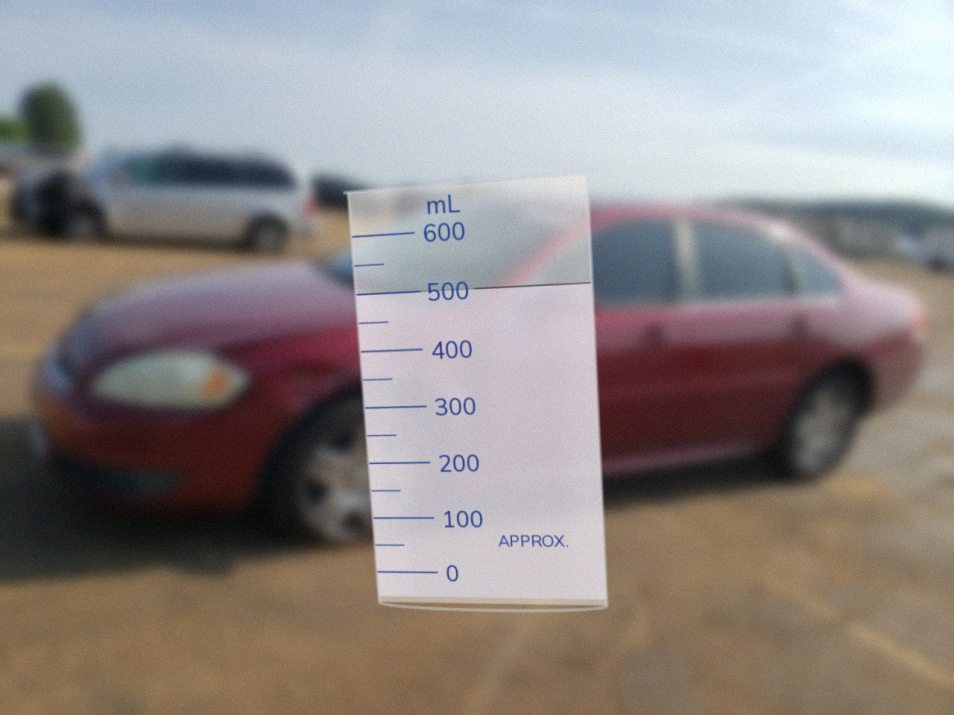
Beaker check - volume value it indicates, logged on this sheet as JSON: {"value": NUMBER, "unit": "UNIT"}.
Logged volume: {"value": 500, "unit": "mL"}
